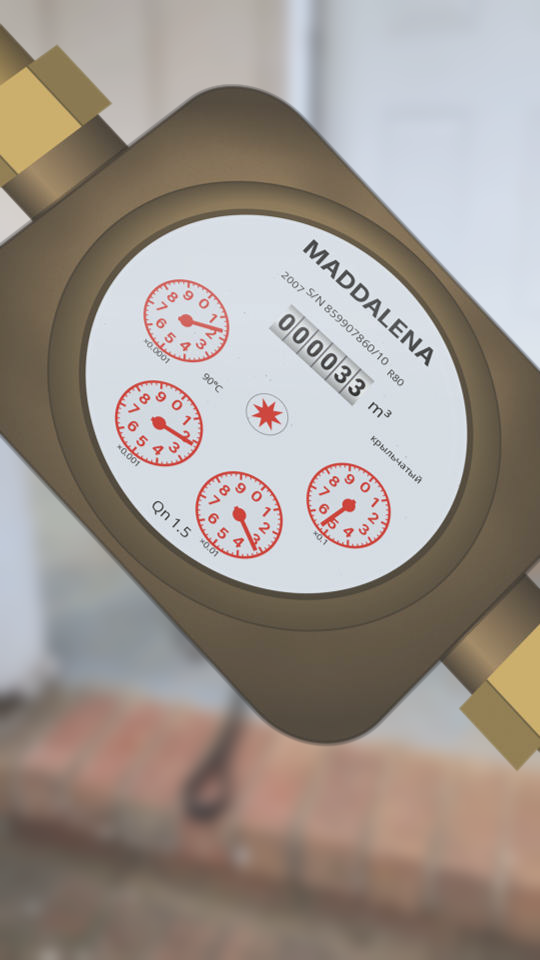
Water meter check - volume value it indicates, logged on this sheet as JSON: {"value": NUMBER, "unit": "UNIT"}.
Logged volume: {"value": 33.5321, "unit": "m³"}
